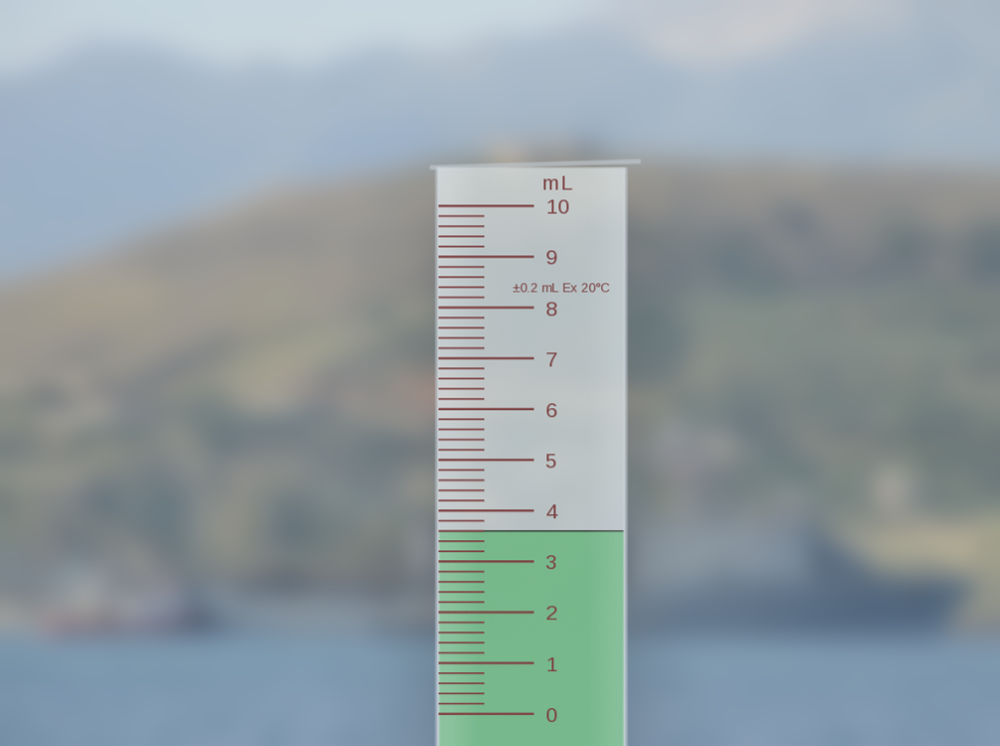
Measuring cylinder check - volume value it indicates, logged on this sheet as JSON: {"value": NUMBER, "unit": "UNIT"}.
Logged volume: {"value": 3.6, "unit": "mL"}
